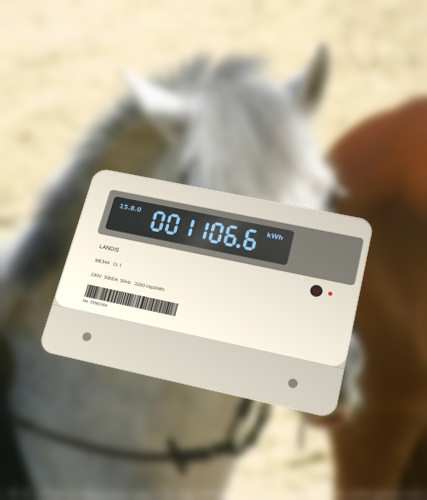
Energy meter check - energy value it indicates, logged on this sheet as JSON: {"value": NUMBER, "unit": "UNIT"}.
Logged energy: {"value": 1106.6, "unit": "kWh"}
